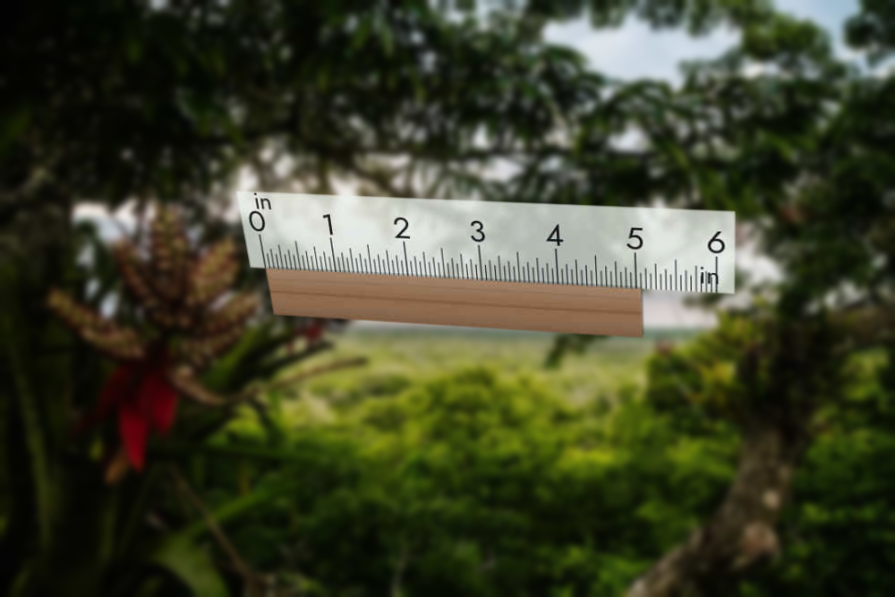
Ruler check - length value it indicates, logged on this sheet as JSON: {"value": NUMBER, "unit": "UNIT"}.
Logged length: {"value": 5.0625, "unit": "in"}
